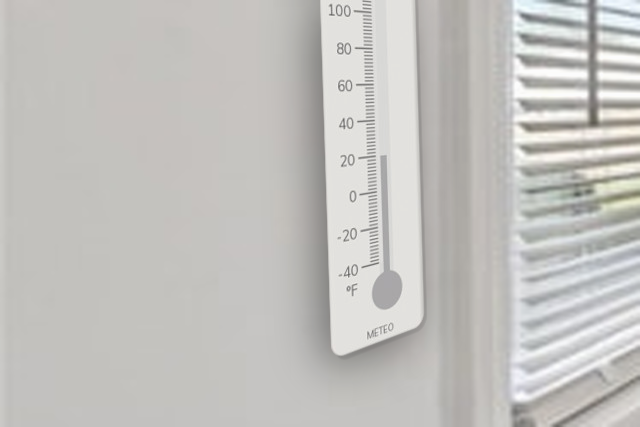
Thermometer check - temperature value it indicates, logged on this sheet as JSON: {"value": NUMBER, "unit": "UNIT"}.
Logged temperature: {"value": 20, "unit": "°F"}
